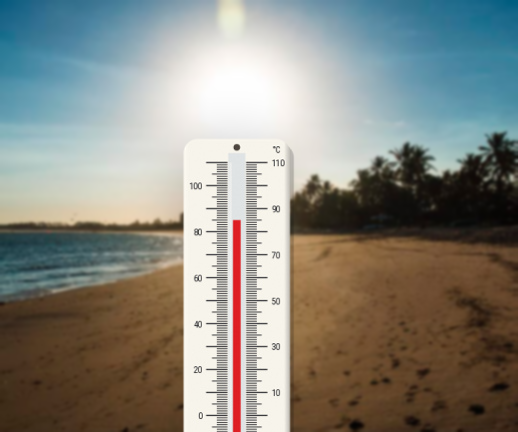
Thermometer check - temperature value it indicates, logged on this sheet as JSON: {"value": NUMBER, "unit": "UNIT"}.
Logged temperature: {"value": 85, "unit": "°C"}
